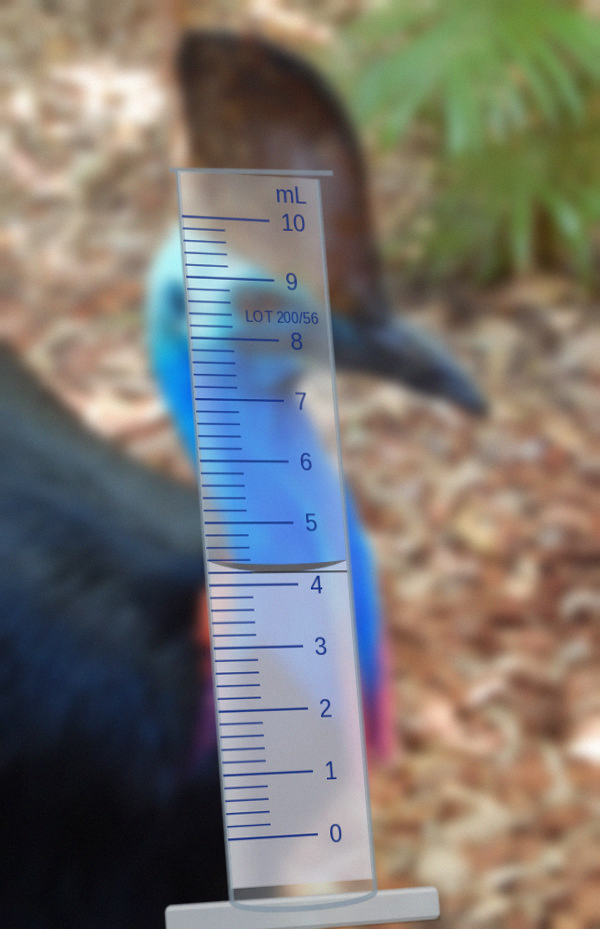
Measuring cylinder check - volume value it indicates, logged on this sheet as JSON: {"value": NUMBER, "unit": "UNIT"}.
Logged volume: {"value": 4.2, "unit": "mL"}
